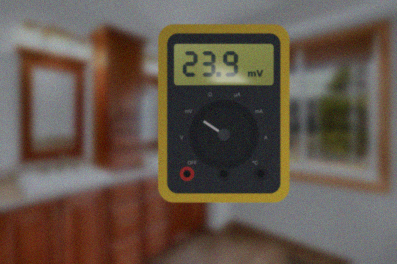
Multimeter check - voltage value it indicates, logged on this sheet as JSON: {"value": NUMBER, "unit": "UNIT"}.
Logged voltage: {"value": 23.9, "unit": "mV"}
